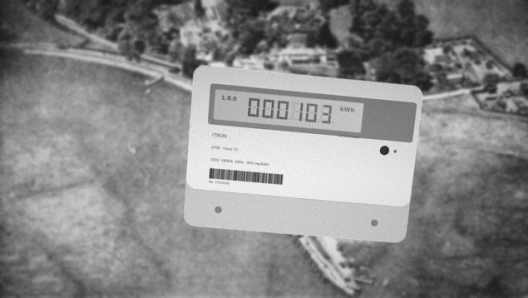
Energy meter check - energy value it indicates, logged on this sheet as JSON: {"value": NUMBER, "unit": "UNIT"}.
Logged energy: {"value": 103, "unit": "kWh"}
